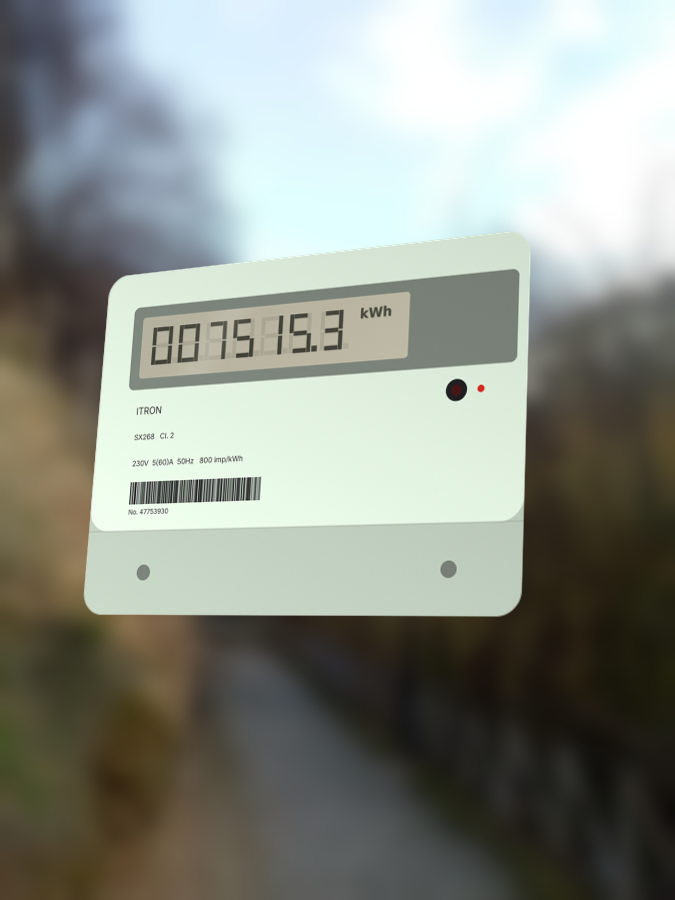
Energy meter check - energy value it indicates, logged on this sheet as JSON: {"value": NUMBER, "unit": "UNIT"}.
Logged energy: {"value": 7515.3, "unit": "kWh"}
